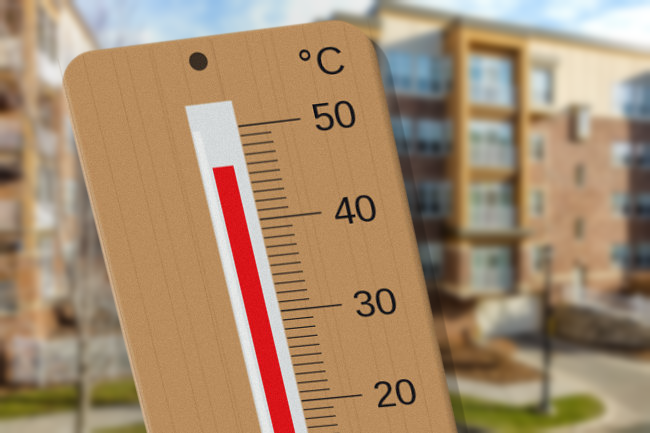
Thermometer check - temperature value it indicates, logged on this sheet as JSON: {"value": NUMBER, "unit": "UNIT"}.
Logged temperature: {"value": 46, "unit": "°C"}
